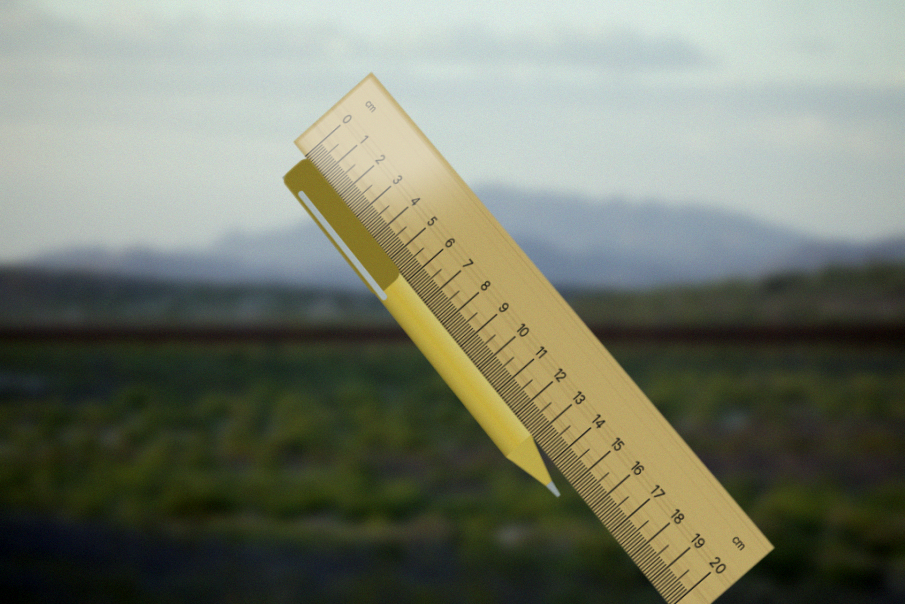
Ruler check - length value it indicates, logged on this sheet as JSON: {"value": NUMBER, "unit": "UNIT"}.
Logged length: {"value": 15, "unit": "cm"}
